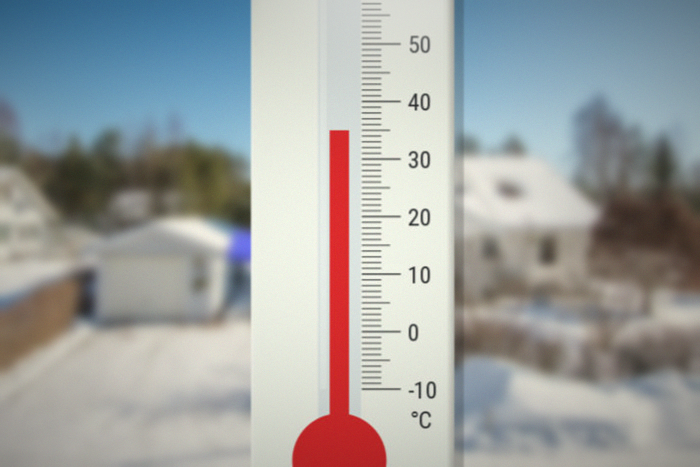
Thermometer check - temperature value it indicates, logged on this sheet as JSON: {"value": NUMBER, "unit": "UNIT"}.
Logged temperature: {"value": 35, "unit": "°C"}
